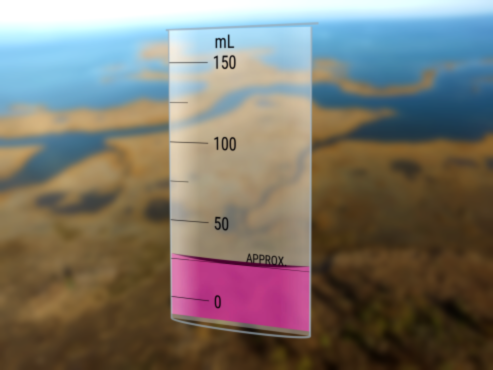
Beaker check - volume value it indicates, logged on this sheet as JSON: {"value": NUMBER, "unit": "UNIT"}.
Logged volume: {"value": 25, "unit": "mL"}
